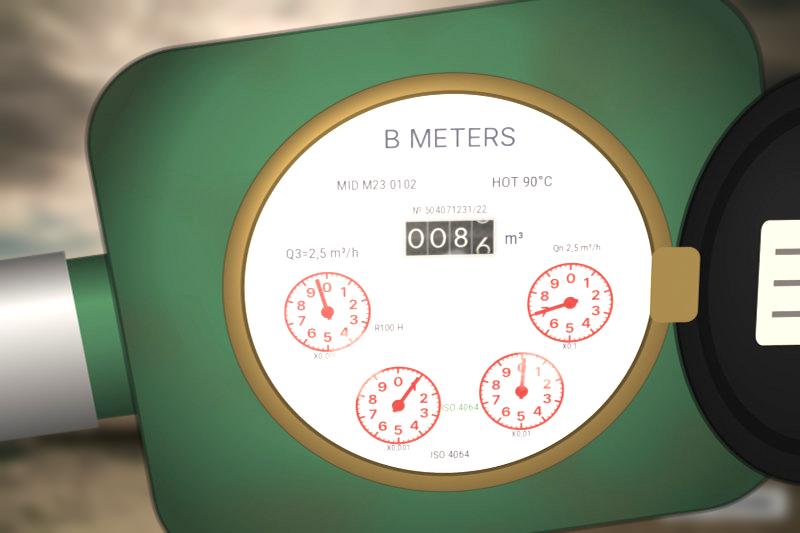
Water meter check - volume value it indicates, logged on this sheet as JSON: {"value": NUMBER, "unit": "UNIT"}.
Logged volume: {"value": 85.7009, "unit": "m³"}
